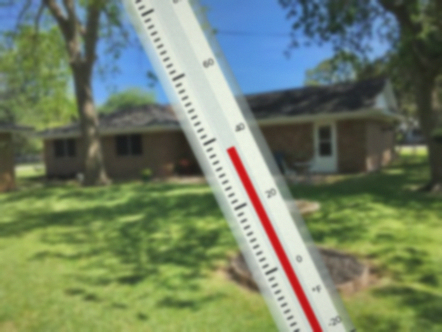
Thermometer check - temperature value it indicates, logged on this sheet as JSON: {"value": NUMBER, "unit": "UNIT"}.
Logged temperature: {"value": 36, "unit": "°F"}
